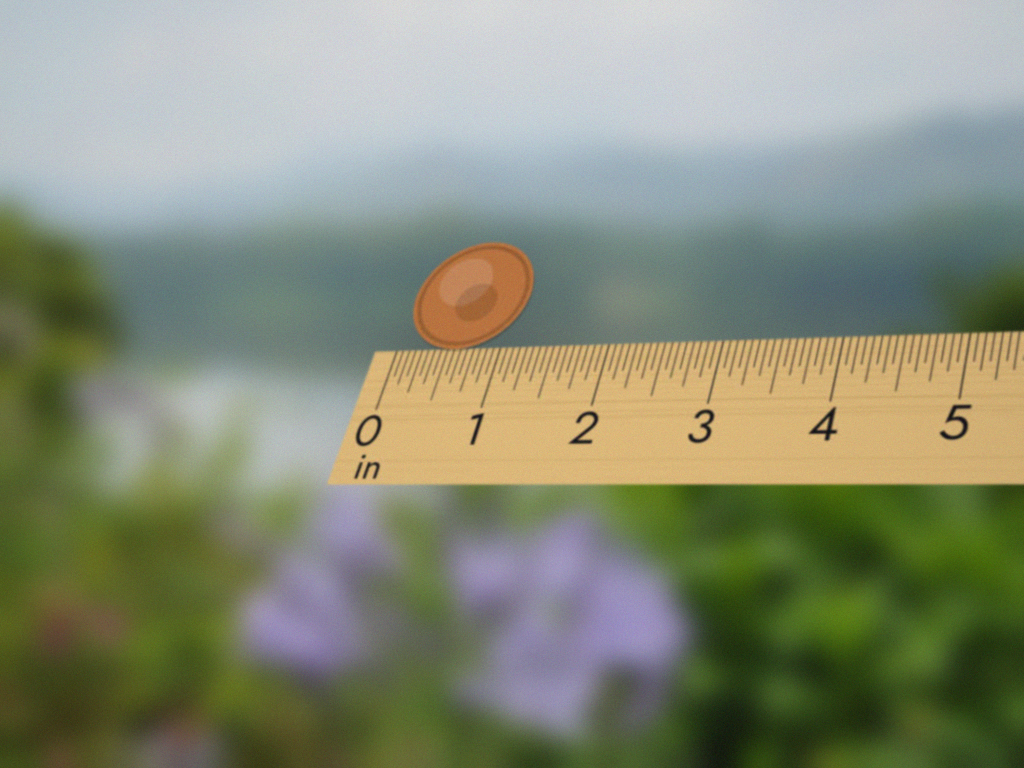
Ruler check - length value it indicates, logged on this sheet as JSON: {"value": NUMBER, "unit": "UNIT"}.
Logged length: {"value": 1.125, "unit": "in"}
